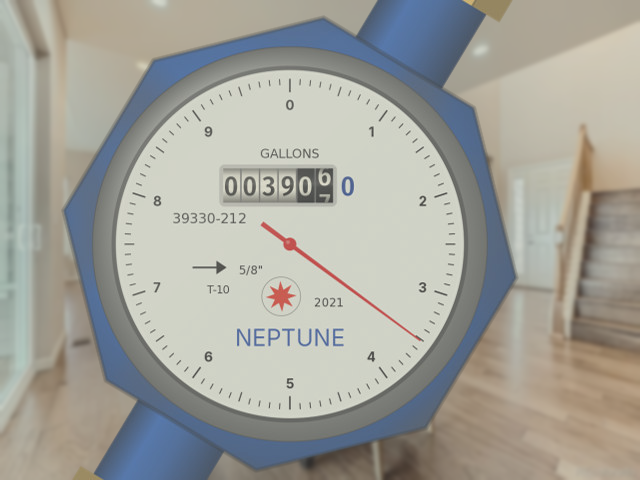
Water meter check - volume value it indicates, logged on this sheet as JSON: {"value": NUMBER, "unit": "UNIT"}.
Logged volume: {"value": 39063.5, "unit": "gal"}
